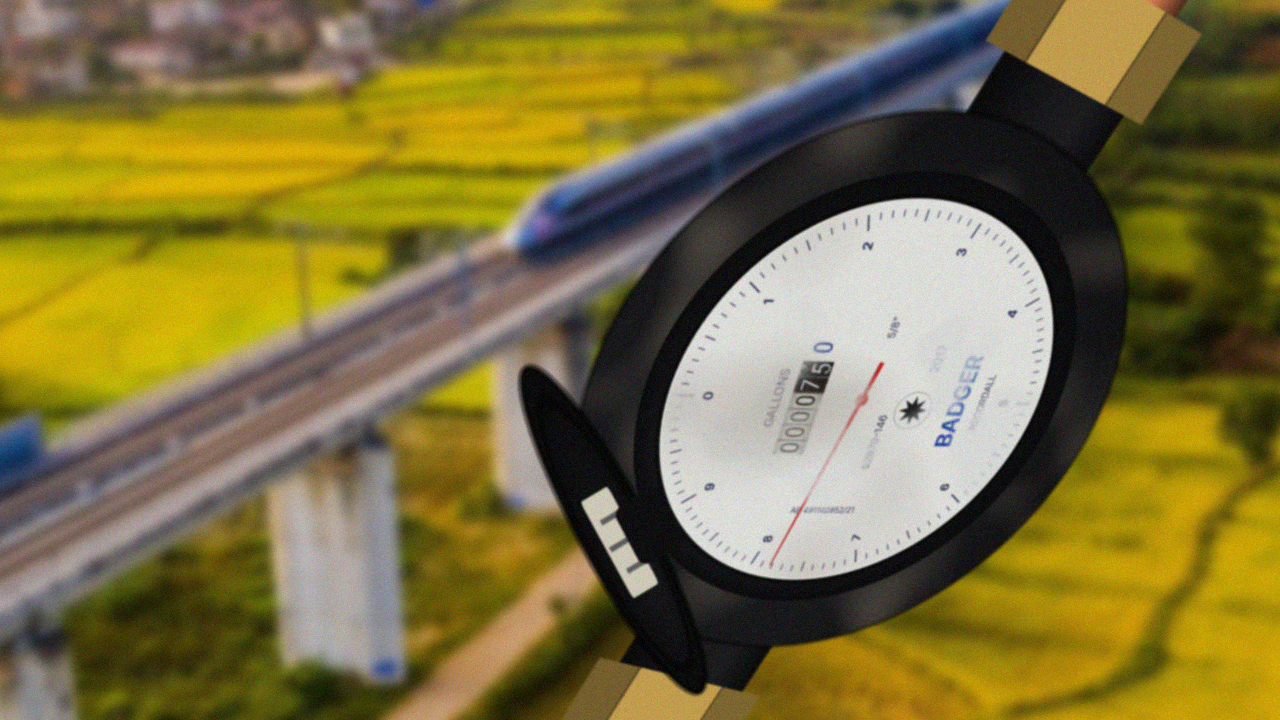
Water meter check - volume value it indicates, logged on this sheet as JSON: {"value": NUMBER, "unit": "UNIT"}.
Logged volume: {"value": 747.8, "unit": "gal"}
